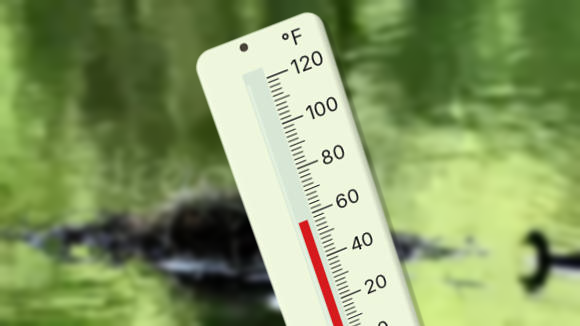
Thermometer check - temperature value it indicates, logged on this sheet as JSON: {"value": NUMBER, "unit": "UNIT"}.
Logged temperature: {"value": 58, "unit": "°F"}
